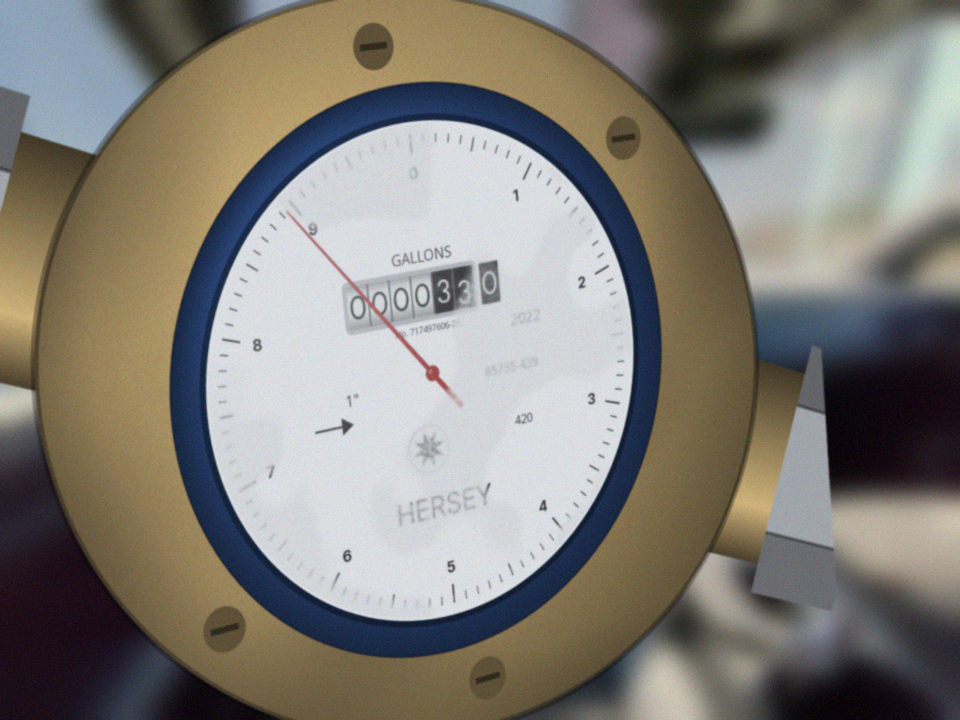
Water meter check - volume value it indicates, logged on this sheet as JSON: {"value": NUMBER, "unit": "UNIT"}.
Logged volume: {"value": 328.9, "unit": "gal"}
